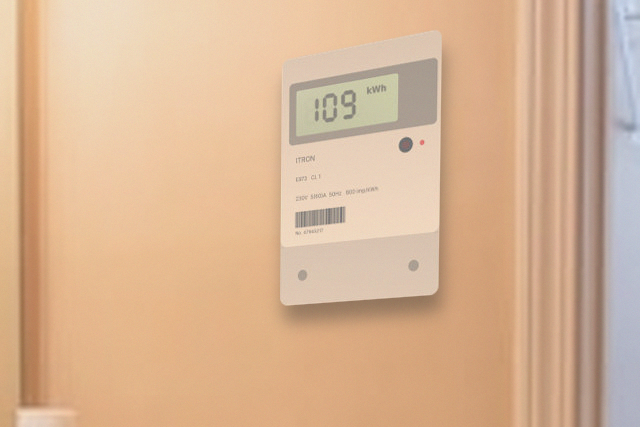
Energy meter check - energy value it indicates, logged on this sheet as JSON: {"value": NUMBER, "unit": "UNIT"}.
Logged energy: {"value": 109, "unit": "kWh"}
